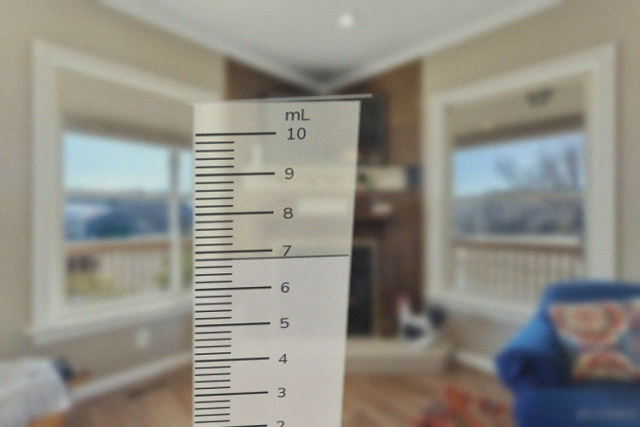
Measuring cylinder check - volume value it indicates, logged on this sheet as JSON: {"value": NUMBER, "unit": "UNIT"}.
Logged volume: {"value": 6.8, "unit": "mL"}
